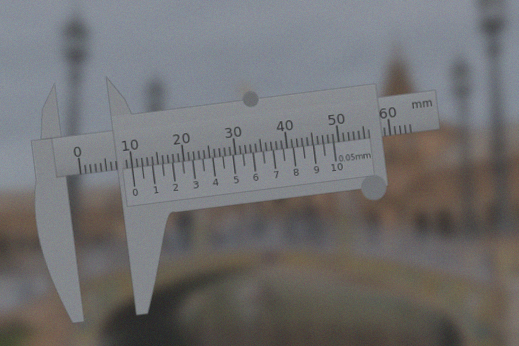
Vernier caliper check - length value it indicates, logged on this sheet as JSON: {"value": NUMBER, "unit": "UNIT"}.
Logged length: {"value": 10.0, "unit": "mm"}
